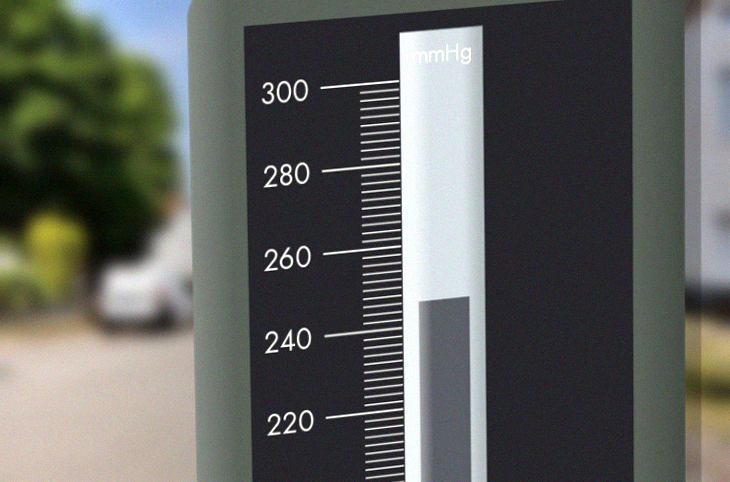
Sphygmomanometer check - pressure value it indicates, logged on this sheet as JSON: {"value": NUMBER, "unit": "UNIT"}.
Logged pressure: {"value": 246, "unit": "mmHg"}
